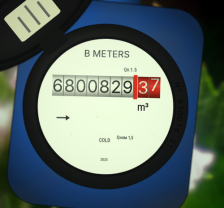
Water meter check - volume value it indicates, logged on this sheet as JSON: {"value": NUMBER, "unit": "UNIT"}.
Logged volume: {"value": 6800829.37, "unit": "m³"}
